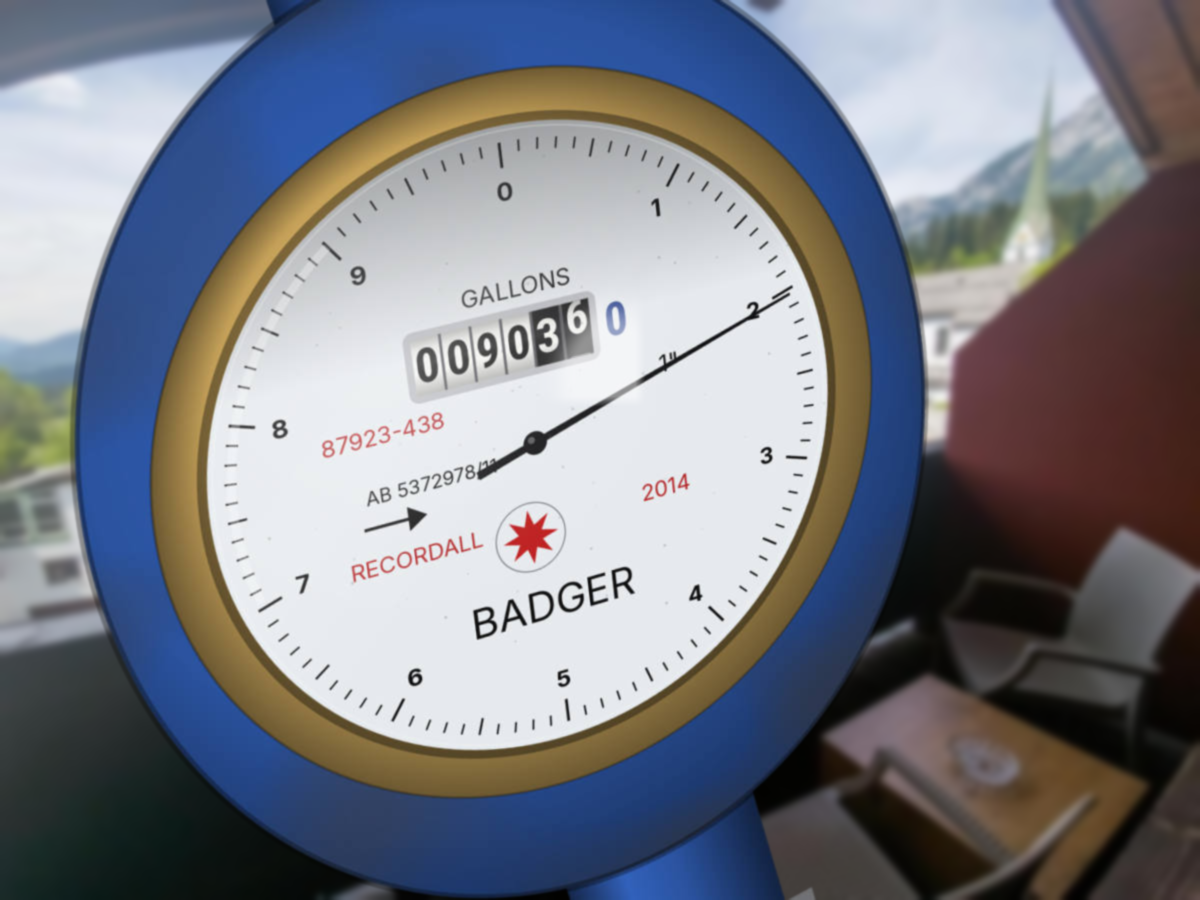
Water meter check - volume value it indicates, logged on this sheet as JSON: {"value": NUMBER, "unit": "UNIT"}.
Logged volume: {"value": 90362.0, "unit": "gal"}
